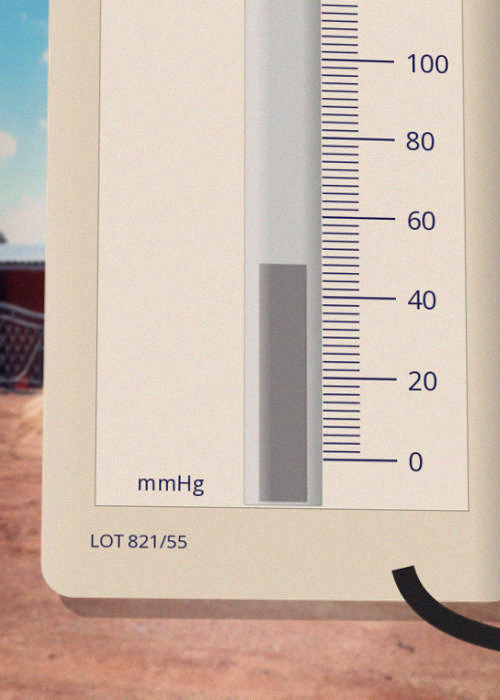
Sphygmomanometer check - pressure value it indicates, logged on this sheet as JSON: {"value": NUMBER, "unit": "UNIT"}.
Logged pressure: {"value": 48, "unit": "mmHg"}
